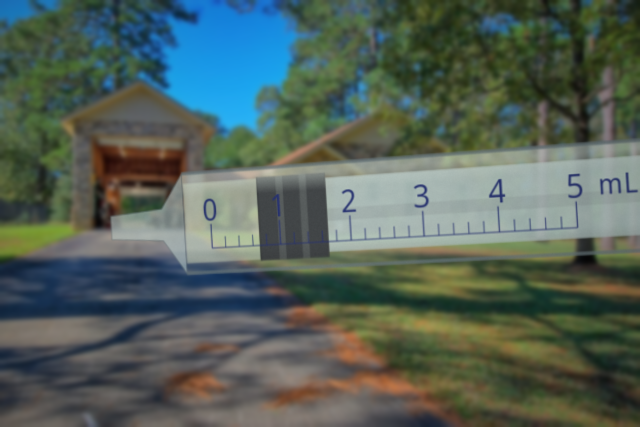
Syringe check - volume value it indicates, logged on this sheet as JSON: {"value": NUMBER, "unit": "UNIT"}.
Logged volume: {"value": 0.7, "unit": "mL"}
